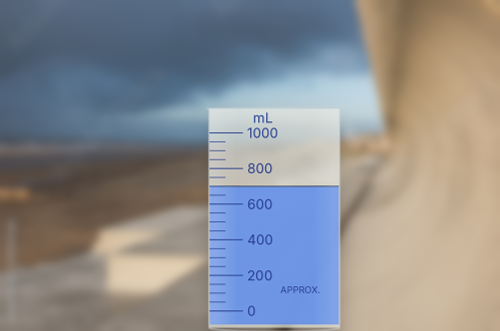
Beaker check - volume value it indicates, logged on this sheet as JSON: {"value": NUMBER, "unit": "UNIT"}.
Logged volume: {"value": 700, "unit": "mL"}
